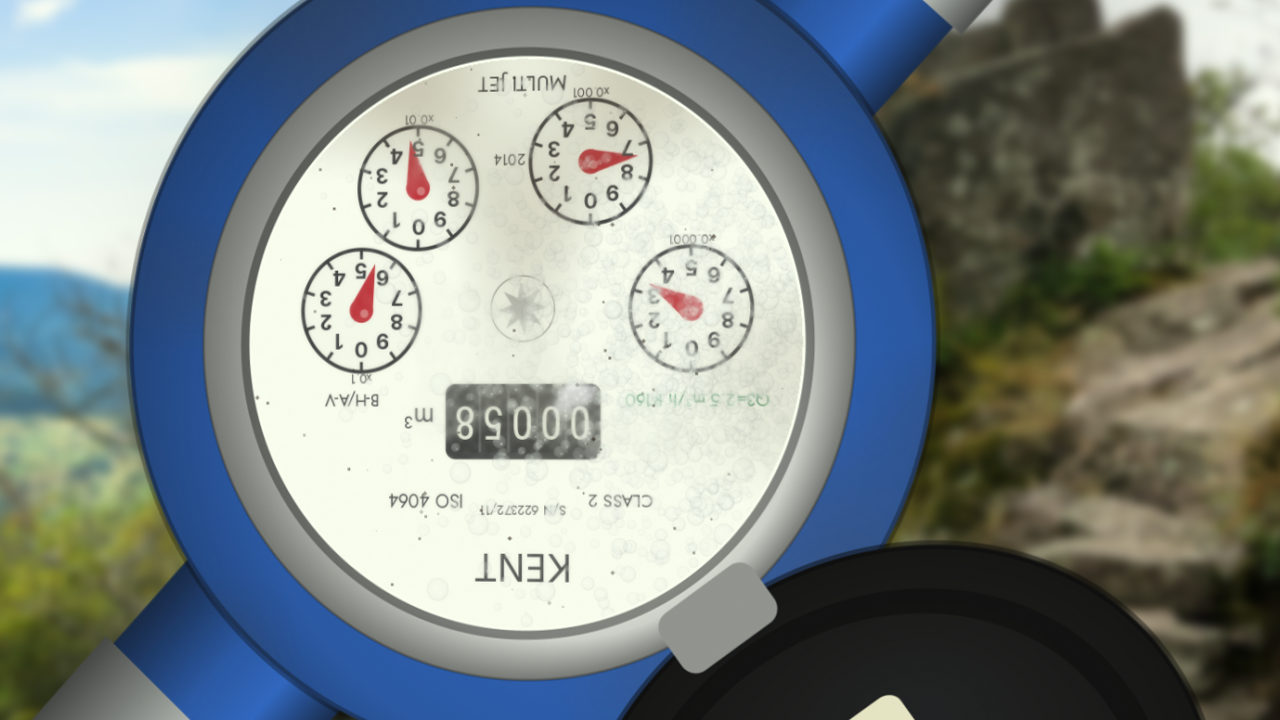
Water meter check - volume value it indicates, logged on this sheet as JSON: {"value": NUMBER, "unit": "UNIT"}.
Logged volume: {"value": 58.5473, "unit": "m³"}
